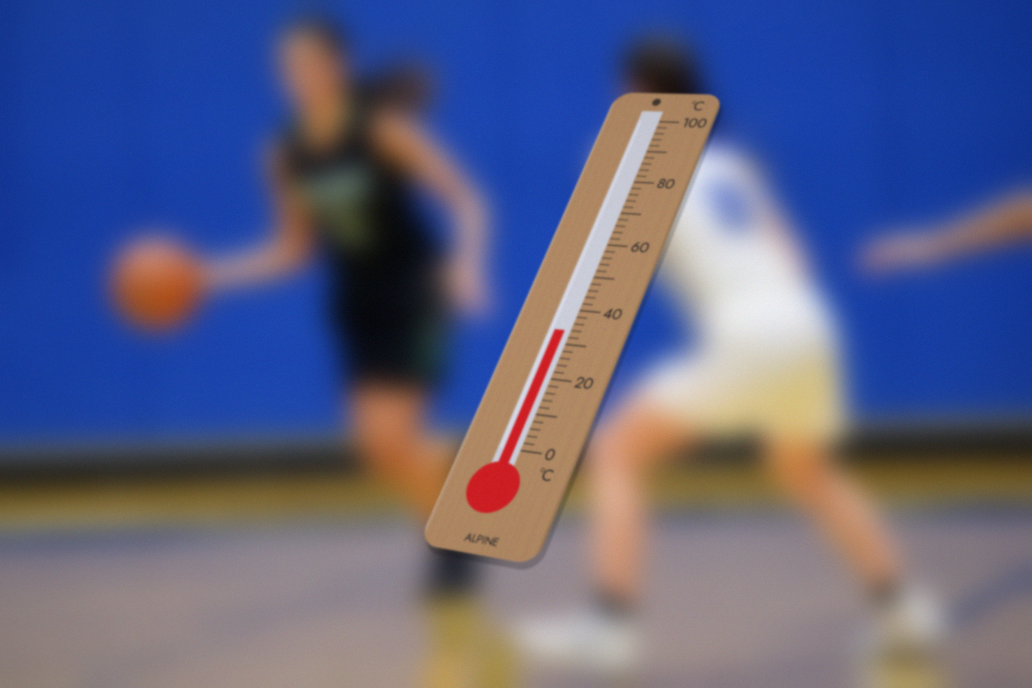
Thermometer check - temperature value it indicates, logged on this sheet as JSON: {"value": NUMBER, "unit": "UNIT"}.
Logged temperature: {"value": 34, "unit": "°C"}
